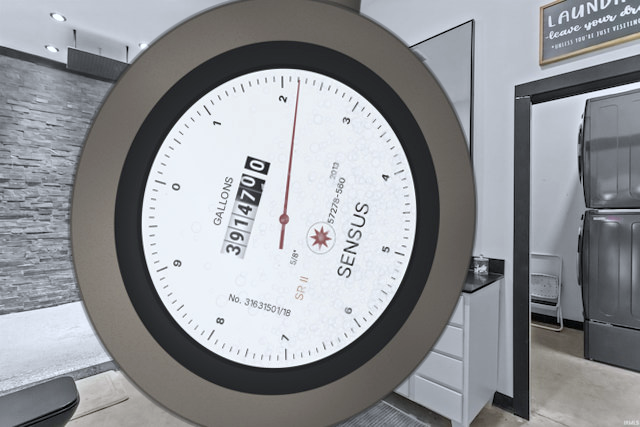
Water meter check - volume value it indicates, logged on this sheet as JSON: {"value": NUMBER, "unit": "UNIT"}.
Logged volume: {"value": 3914702.2, "unit": "gal"}
